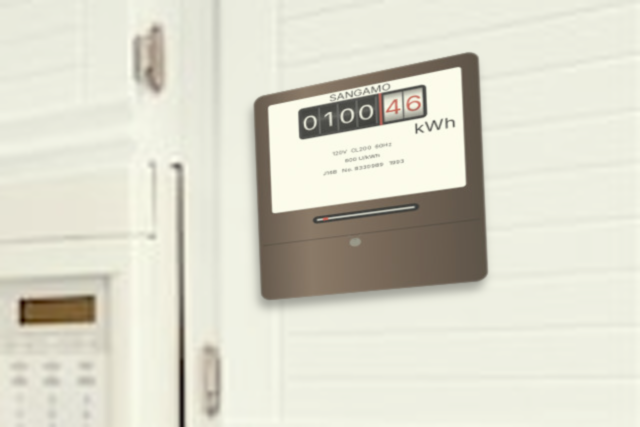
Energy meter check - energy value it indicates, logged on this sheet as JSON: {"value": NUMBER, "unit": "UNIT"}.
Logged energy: {"value": 100.46, "unit": "kWh"}
